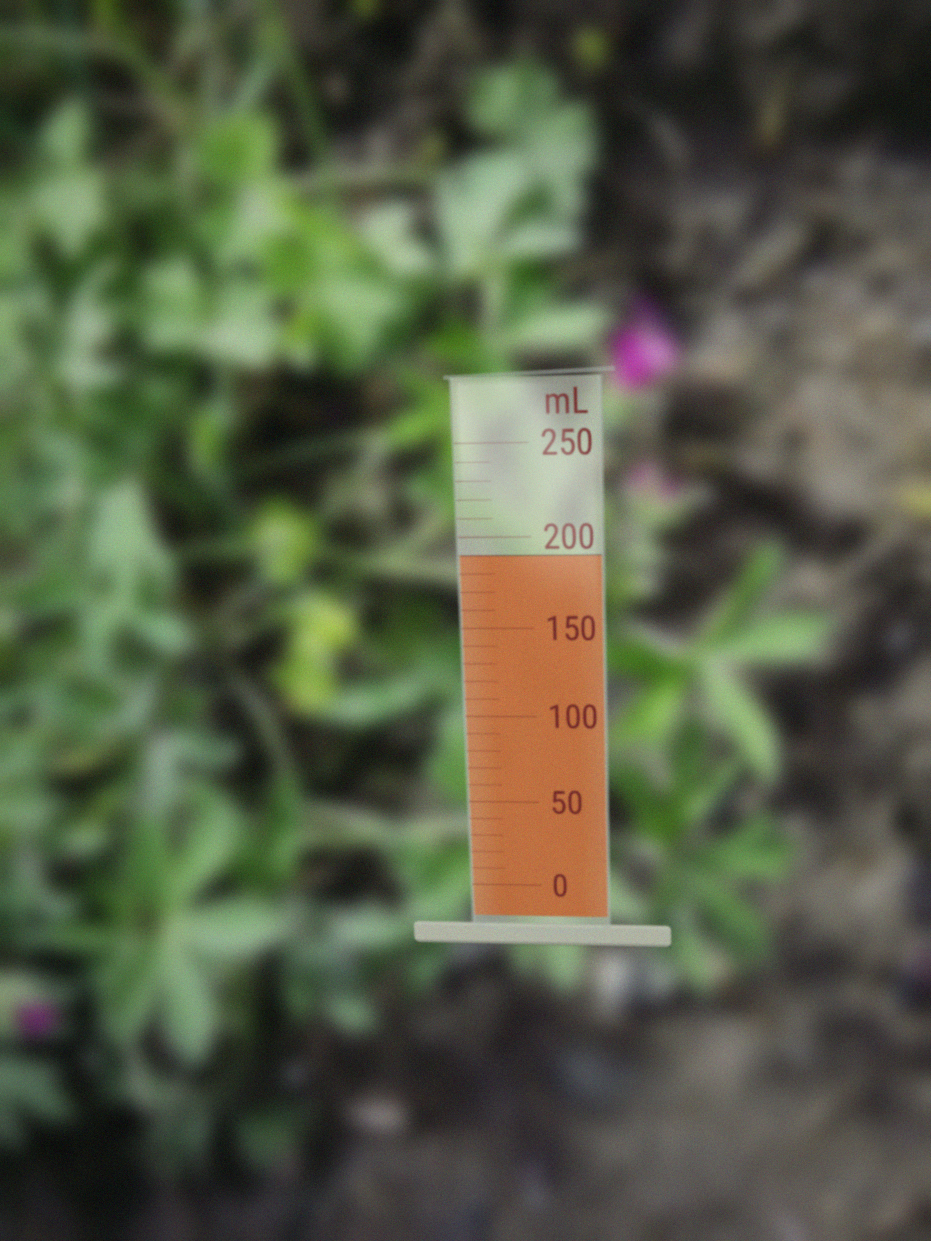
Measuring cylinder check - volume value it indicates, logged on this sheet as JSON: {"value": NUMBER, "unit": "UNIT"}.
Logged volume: {"value": 190, "unit": "mL"}
